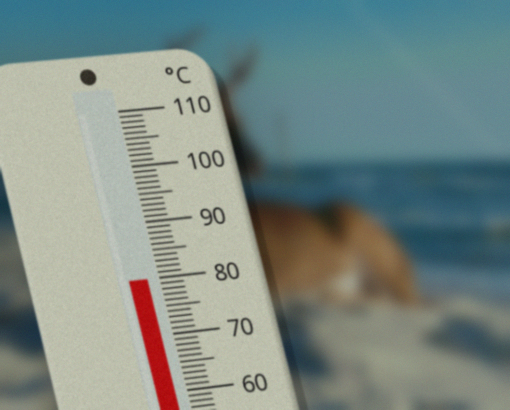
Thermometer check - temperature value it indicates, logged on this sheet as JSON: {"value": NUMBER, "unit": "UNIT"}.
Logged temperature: {"value": 80, "unit": "°C"}
